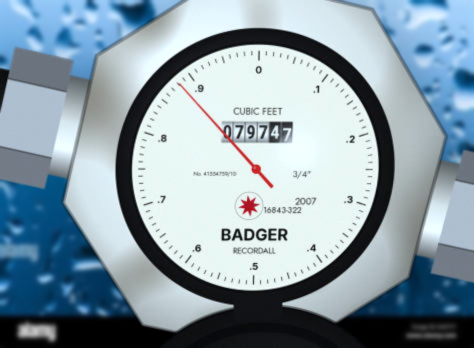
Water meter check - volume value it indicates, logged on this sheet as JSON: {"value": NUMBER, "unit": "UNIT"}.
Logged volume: {"value": 79746.88, "unit": "ft³"}
